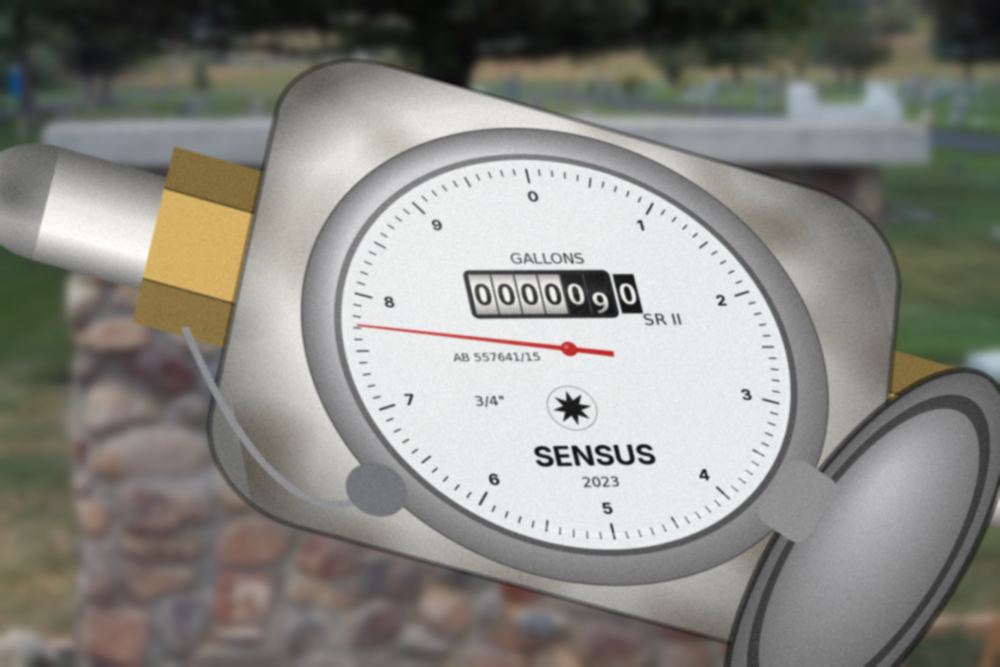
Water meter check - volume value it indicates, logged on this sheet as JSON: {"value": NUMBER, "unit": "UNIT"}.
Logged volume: {"value": 87.7, "unit": "gal"}
